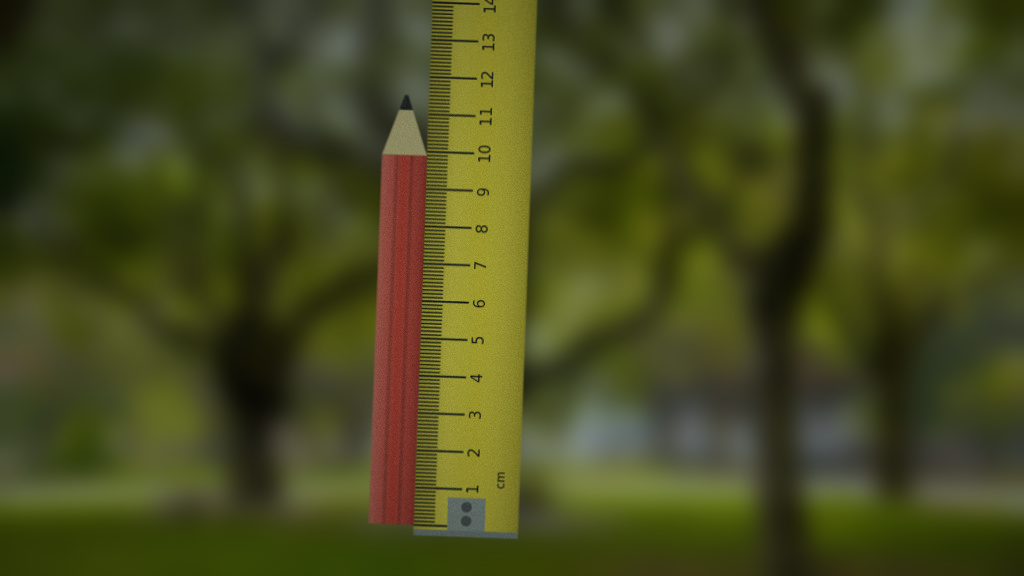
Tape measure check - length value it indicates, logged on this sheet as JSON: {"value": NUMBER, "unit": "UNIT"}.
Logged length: {"value": 11.5, "unit": "cm"}
